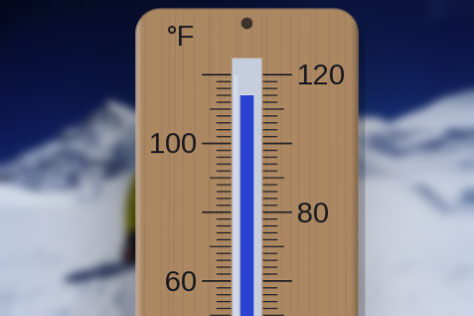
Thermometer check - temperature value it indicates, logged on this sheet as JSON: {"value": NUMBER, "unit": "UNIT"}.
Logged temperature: {"value": 114, "unit": "°F"}
